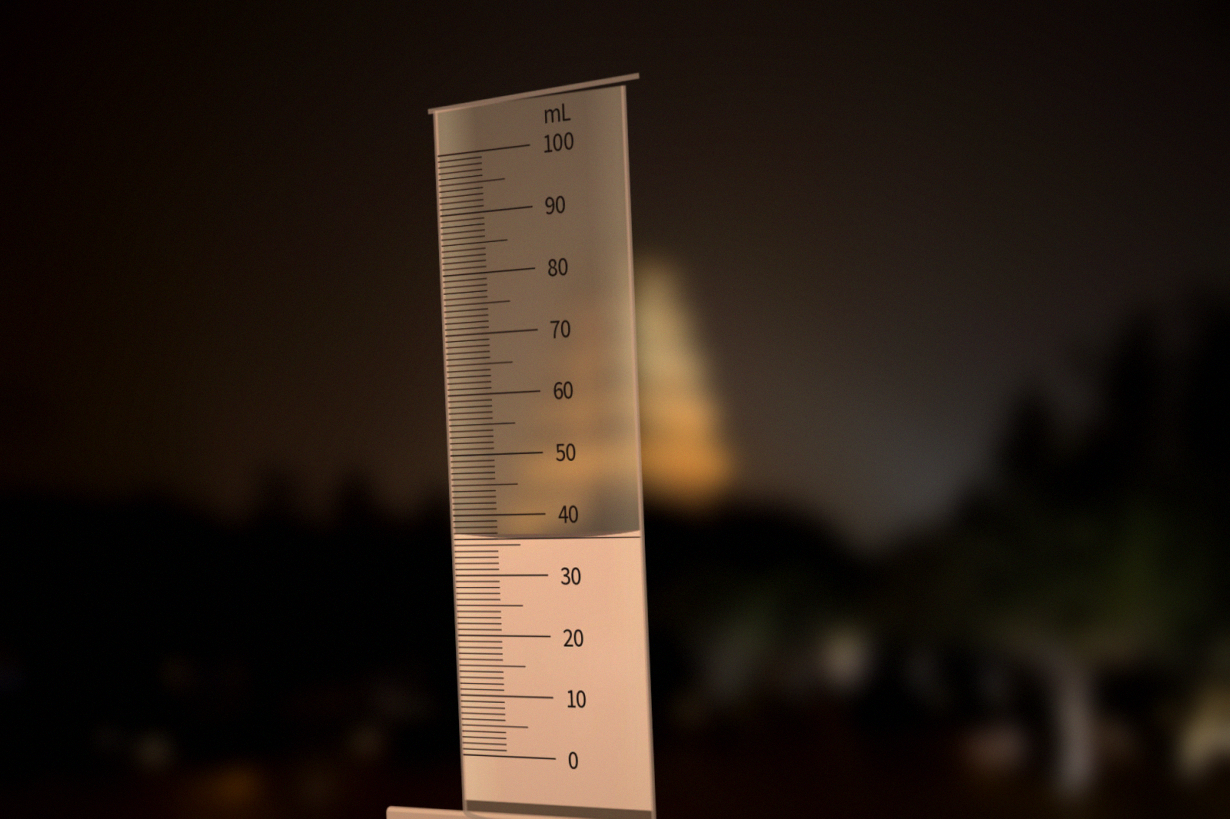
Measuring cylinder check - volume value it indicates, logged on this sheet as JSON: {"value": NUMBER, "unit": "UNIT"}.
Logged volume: {"value": 36, "unit": "mL"}
